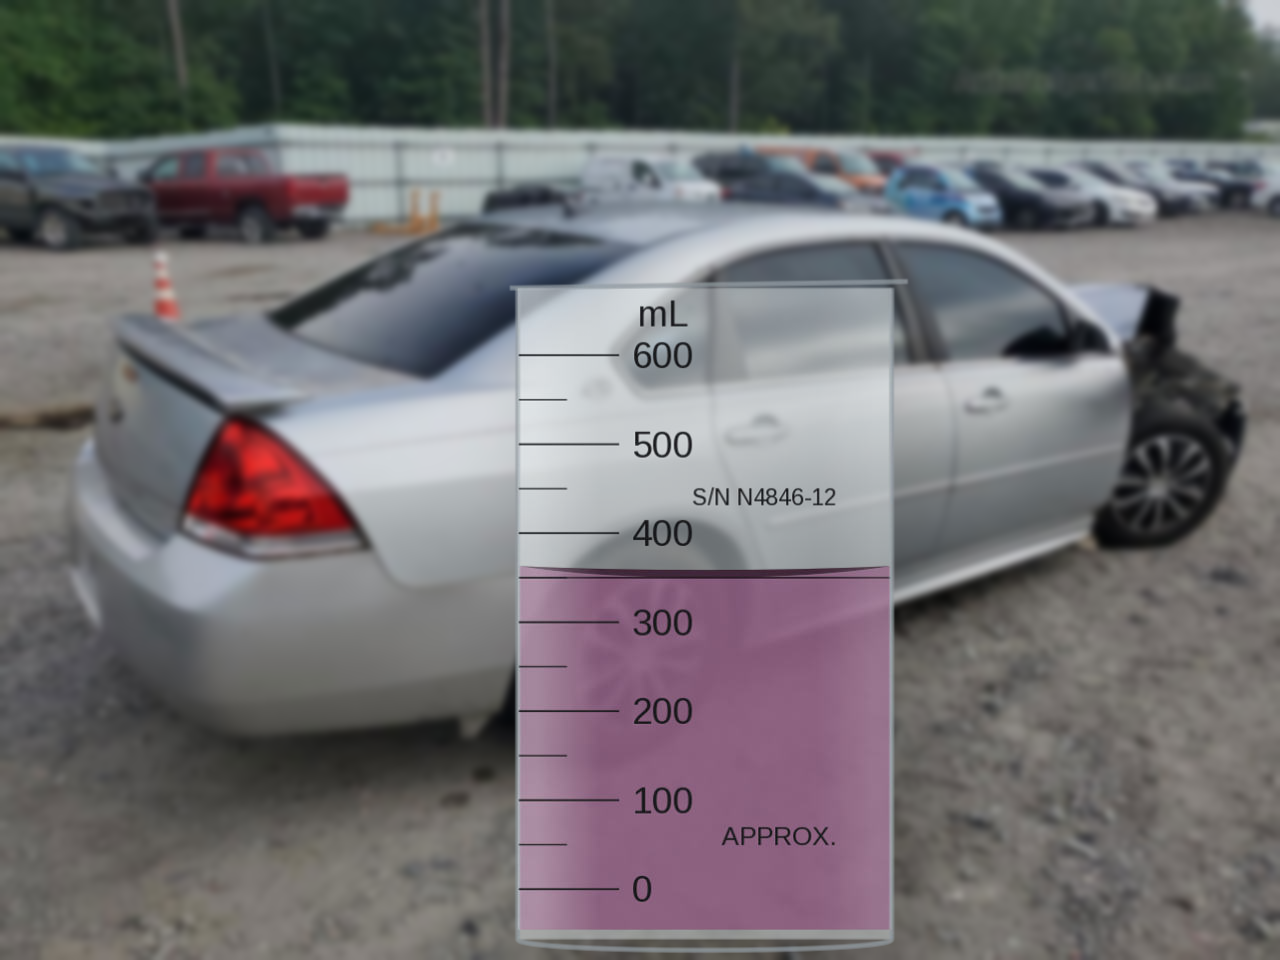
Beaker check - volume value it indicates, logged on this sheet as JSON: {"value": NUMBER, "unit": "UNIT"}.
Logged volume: {"value": 350, "unit": "mL"}
